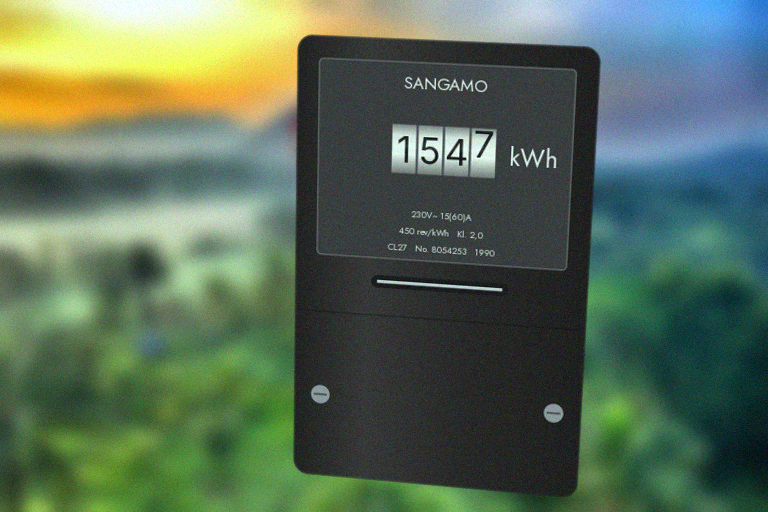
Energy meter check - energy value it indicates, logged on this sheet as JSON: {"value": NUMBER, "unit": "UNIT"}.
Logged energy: {"value": 1547, "unit": "kWh"}
